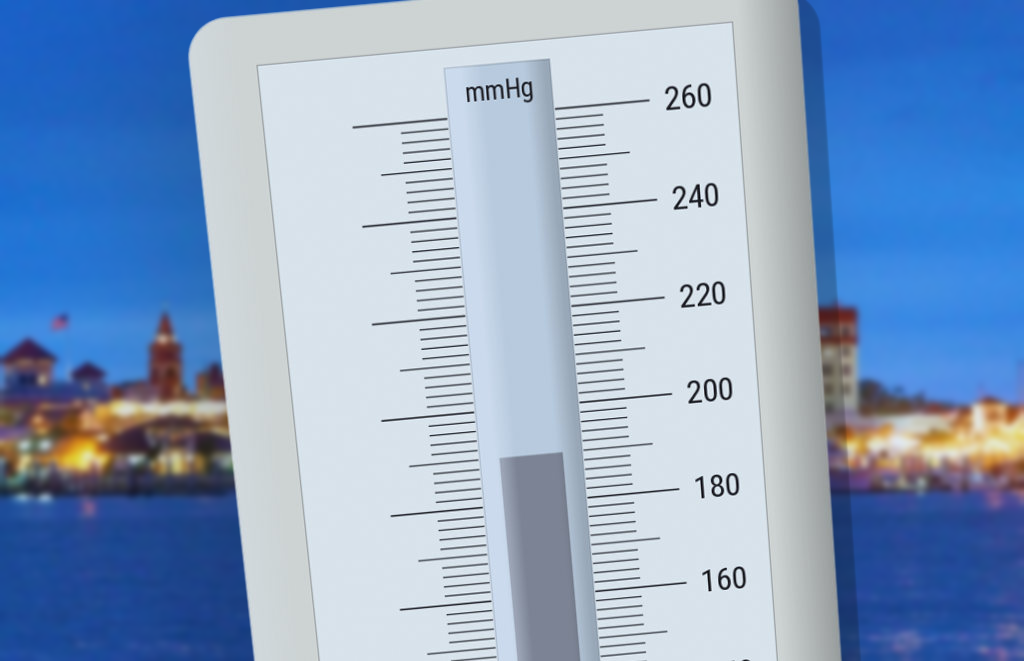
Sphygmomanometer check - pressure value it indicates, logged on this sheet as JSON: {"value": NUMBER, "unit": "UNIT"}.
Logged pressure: {"value": 190, "unit": "mmHg"}
